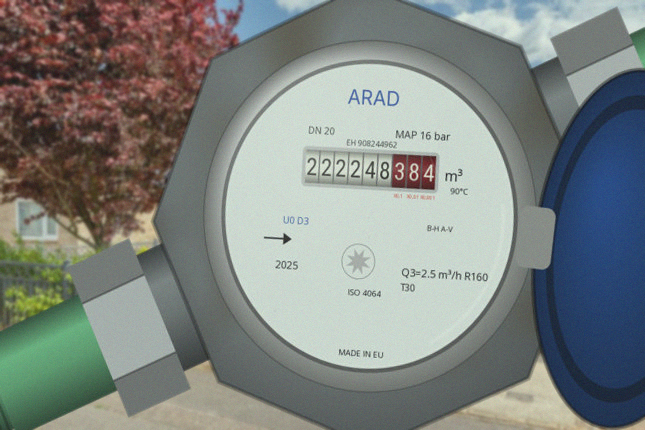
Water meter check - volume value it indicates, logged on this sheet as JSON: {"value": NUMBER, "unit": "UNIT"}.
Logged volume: {"value": 222248.384, "unit": "m³"}
